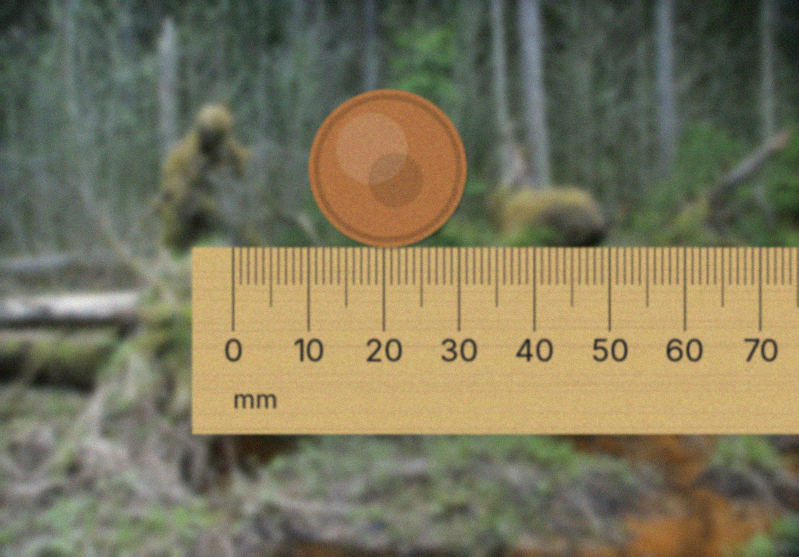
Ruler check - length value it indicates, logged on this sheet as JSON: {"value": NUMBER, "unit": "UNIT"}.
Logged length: {"value": 21, "unit": "mm"}
